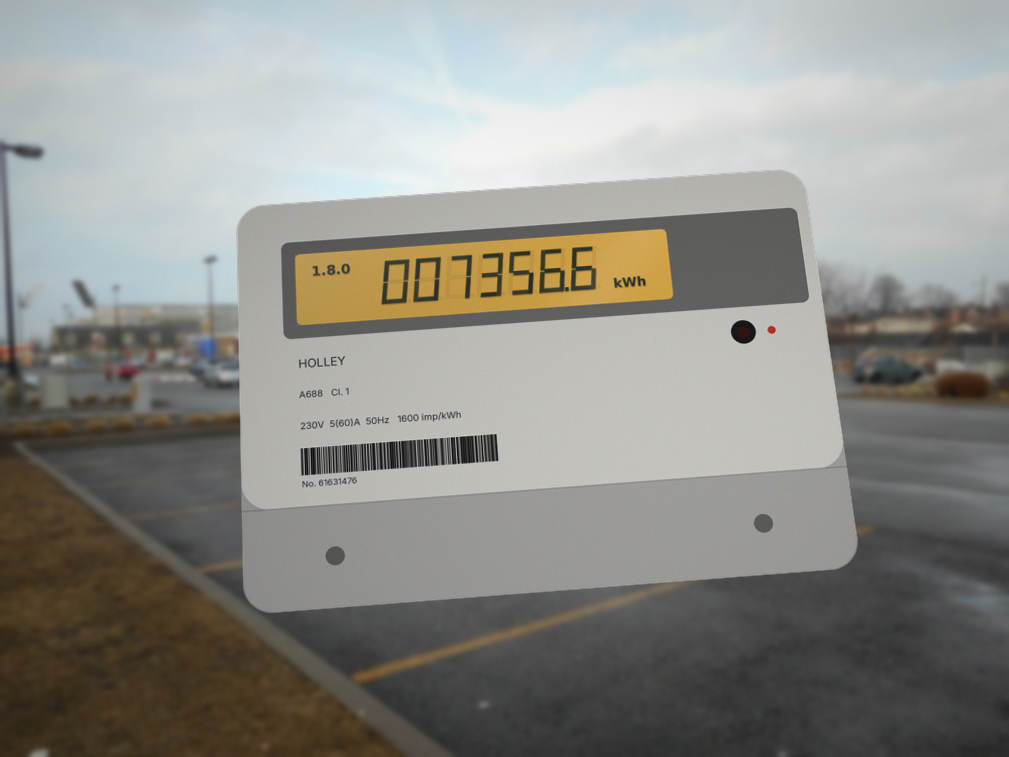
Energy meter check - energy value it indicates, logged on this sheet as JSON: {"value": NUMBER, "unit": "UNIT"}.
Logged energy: {"value": 7356.6, "unit": "kWh"}
